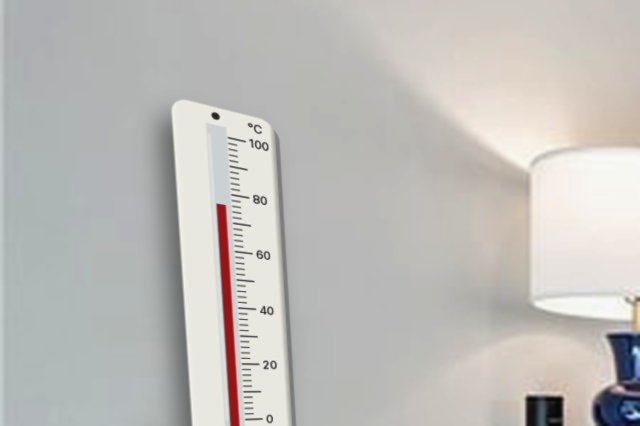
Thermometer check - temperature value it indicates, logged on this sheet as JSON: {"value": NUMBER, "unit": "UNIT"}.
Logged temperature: {"value": 76, "unit": "°C"}
